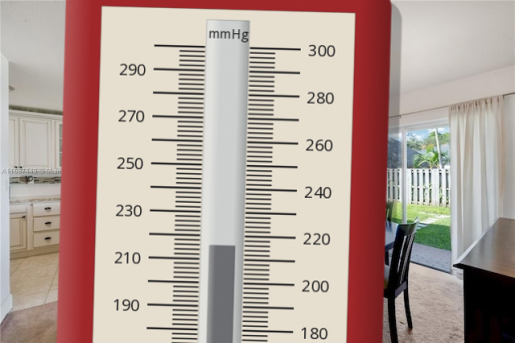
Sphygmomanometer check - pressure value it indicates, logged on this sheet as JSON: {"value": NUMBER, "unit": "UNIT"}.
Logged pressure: {"value": 216, "unit": "mmHg"}
